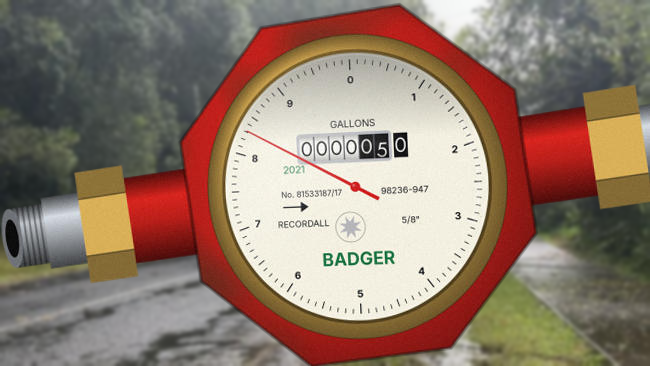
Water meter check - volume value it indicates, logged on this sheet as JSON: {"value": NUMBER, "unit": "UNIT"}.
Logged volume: {"value": 48.3, "unit": "gal"}
